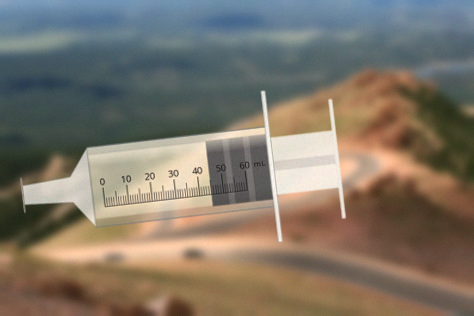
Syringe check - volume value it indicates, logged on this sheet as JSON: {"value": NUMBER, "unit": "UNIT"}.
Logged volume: {"value": 45, "unit": "mL"}
